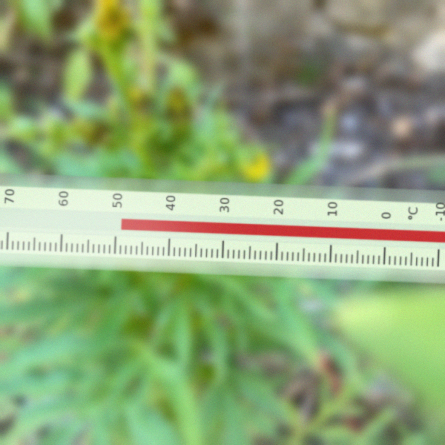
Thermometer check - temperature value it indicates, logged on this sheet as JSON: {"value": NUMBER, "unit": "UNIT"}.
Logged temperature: {"value": 49, "unit": "°C"}
